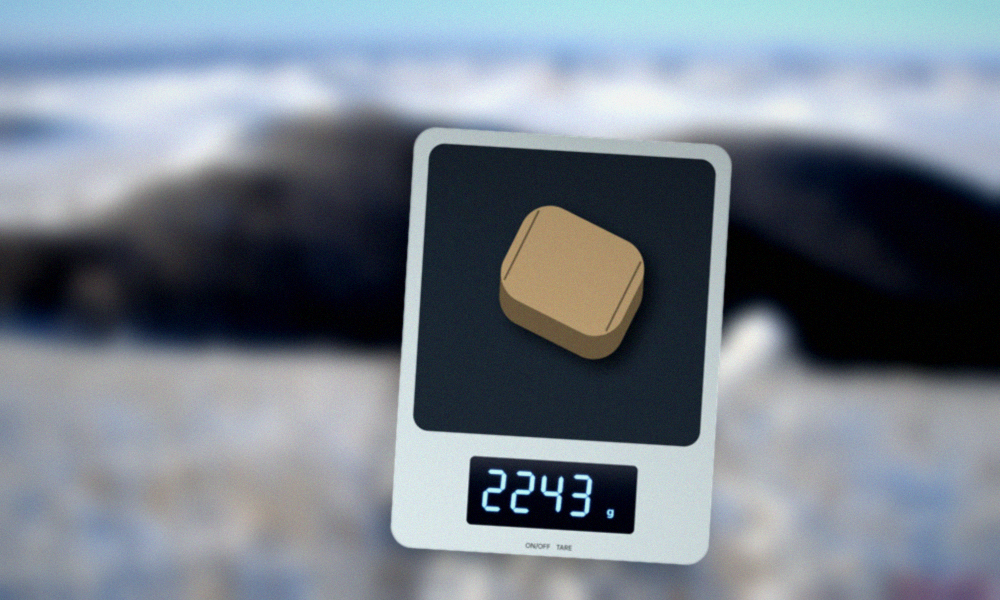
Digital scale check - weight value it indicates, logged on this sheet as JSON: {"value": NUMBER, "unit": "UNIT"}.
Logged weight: {"value": 2243, "unit": "g"}
